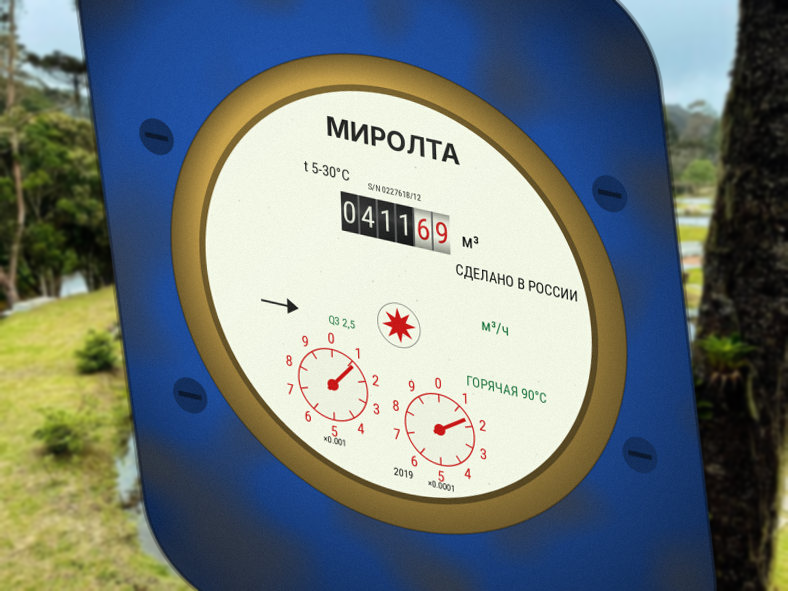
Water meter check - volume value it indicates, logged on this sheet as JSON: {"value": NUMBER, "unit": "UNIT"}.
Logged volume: {"value": 411.6911, "unit": "m³"}
